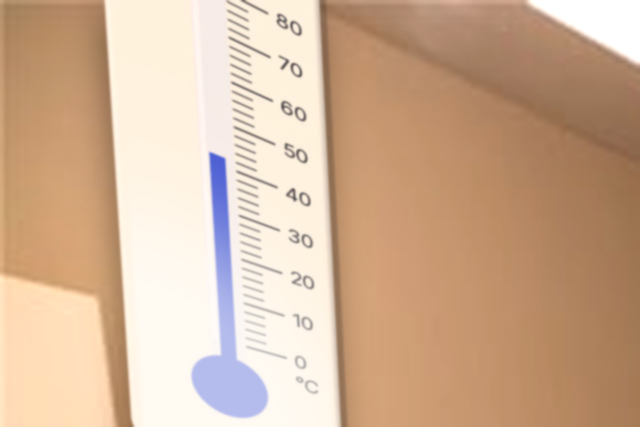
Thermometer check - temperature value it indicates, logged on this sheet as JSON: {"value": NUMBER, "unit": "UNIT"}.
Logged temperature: {"value": 42, "unit": "°C"}
